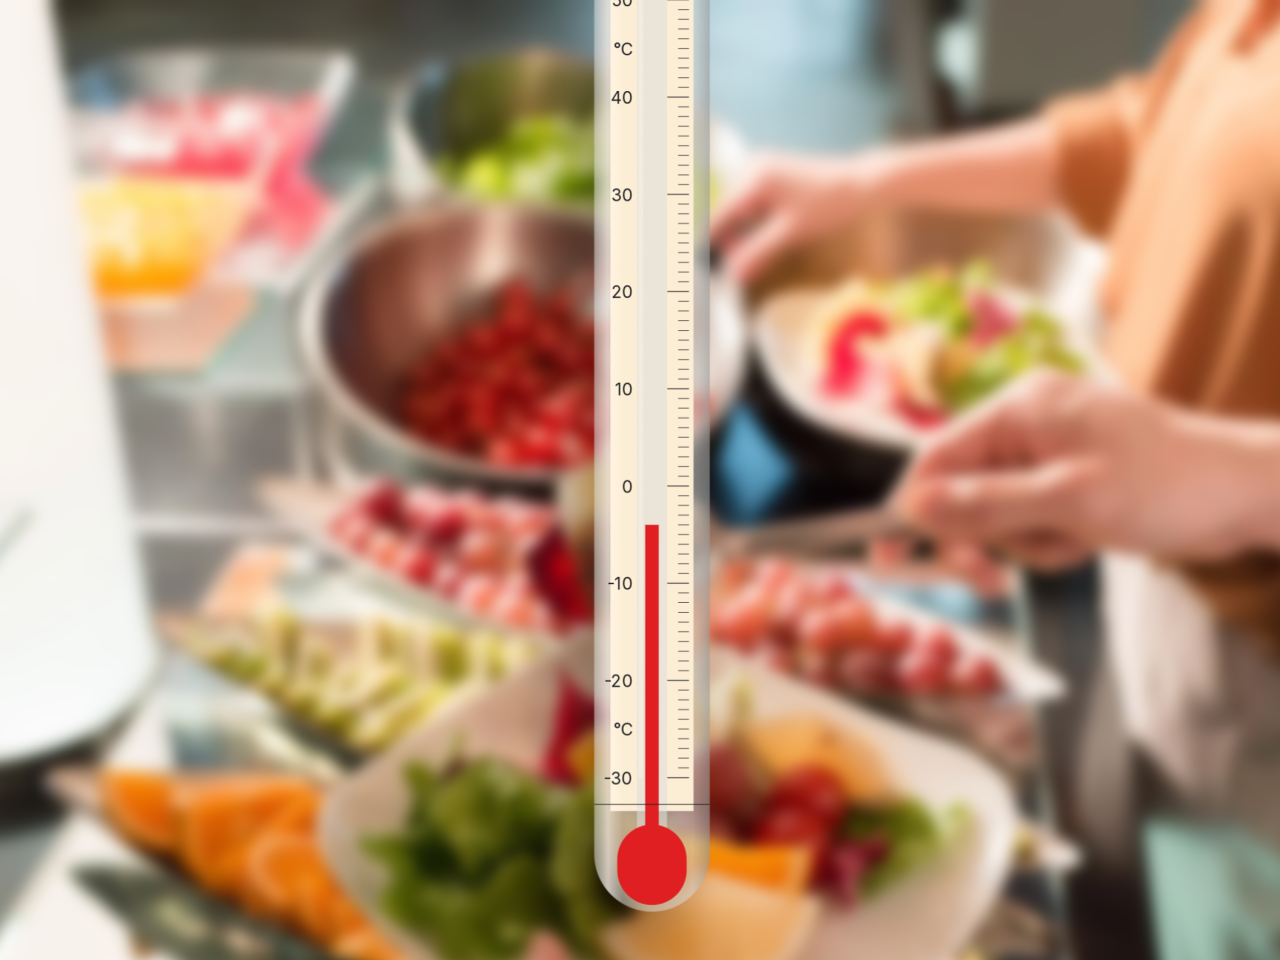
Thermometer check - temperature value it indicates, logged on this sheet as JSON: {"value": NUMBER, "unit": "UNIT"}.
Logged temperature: {"value": -4, "unit": "°C"}
